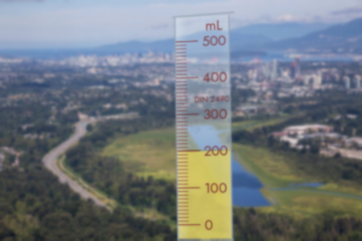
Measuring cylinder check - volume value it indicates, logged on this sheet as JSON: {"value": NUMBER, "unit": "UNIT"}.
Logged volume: {"value": 200, "unit": "mL"}
